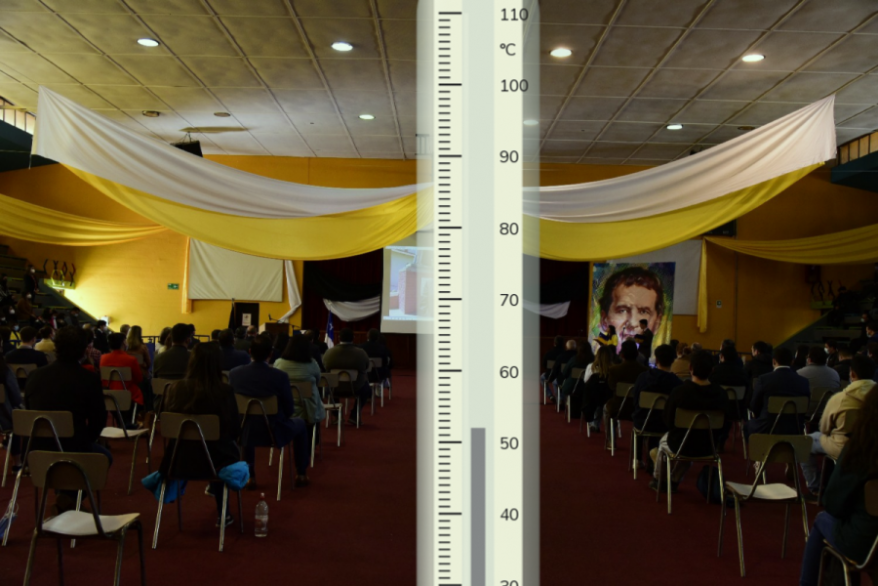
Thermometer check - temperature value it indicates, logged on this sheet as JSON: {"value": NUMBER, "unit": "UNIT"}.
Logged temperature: {"value": 52, "unit": "°C"}
